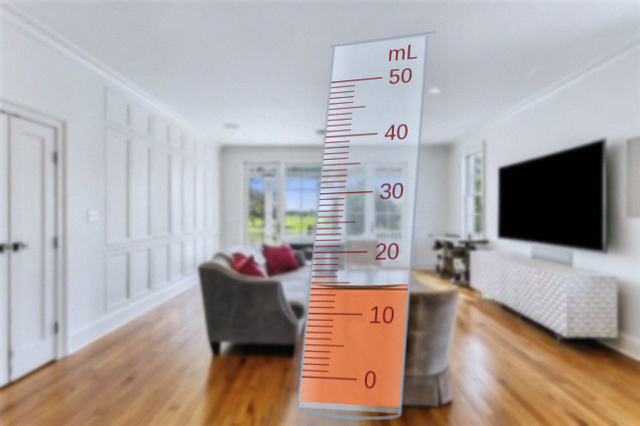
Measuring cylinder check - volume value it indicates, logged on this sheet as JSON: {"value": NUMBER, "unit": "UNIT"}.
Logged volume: {"value": 14, "unit": "mL"}
